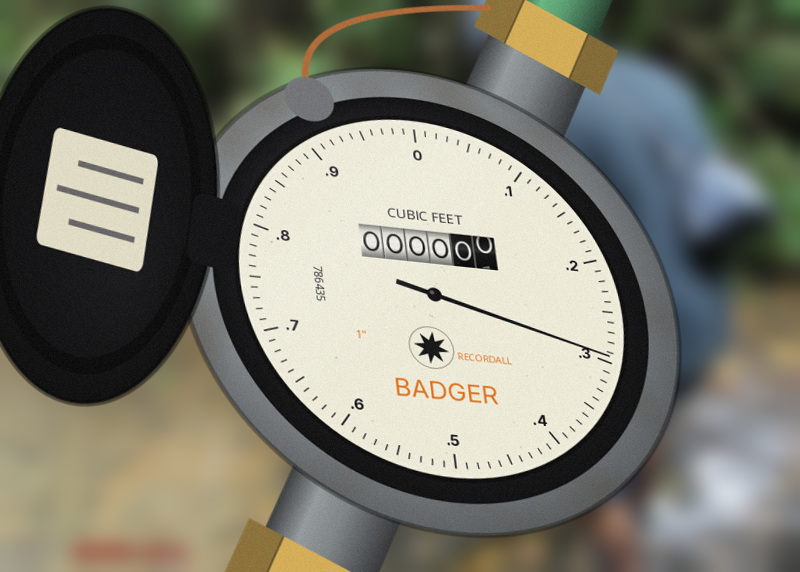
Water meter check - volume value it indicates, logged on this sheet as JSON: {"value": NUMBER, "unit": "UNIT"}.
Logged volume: {"value": 0.29, "unit": "ft³"}
